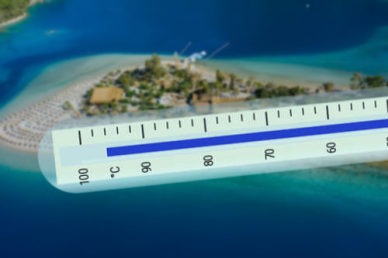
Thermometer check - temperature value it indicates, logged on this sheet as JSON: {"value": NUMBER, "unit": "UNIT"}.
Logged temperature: {"value": 96, "unit": "°C"}
